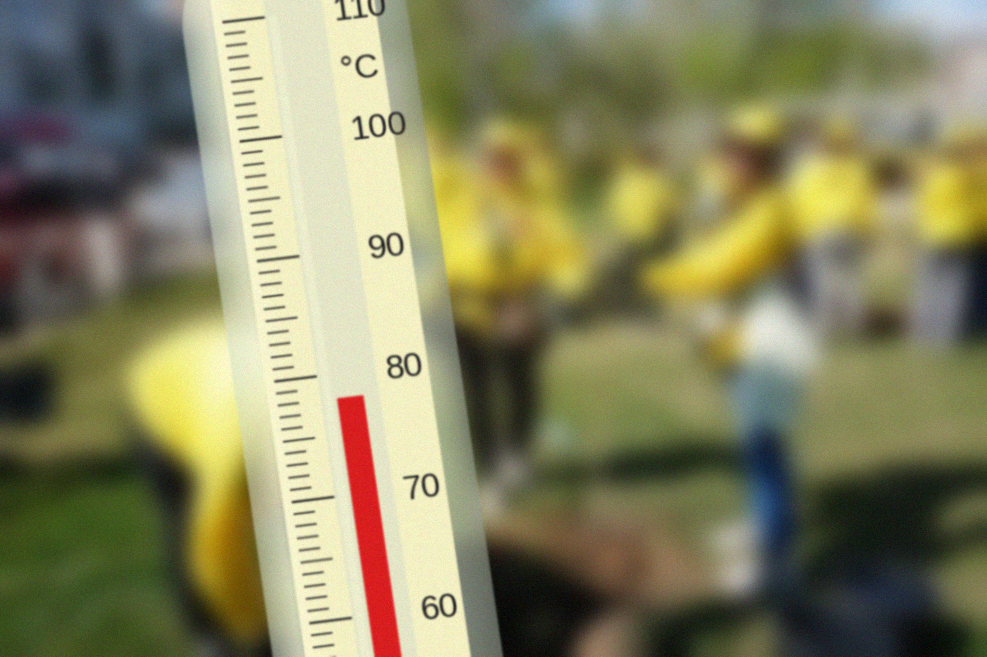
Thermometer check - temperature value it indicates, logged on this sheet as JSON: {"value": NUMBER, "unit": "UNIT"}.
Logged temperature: {"value": 78, "unit": "°C"}
